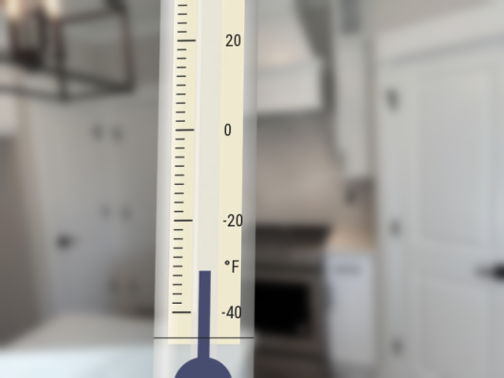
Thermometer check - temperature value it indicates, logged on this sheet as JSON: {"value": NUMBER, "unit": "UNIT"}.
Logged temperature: {"value": -31, "unit": "°F"}
